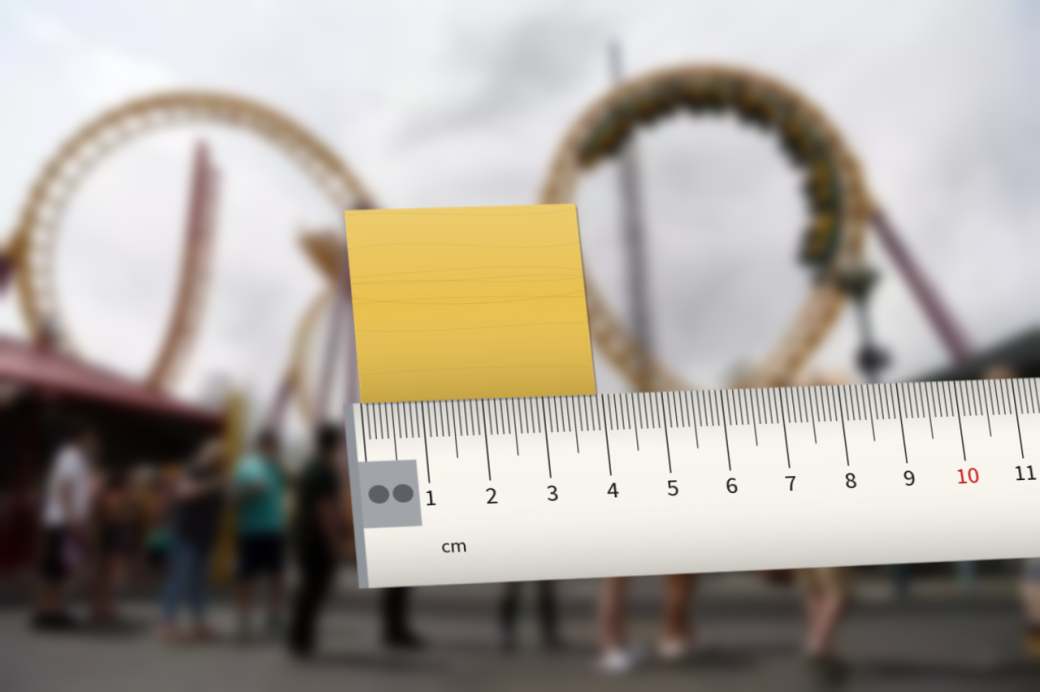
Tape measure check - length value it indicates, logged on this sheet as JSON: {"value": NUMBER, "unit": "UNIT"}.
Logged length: {"value": 3.9, "unit": "cm"}
